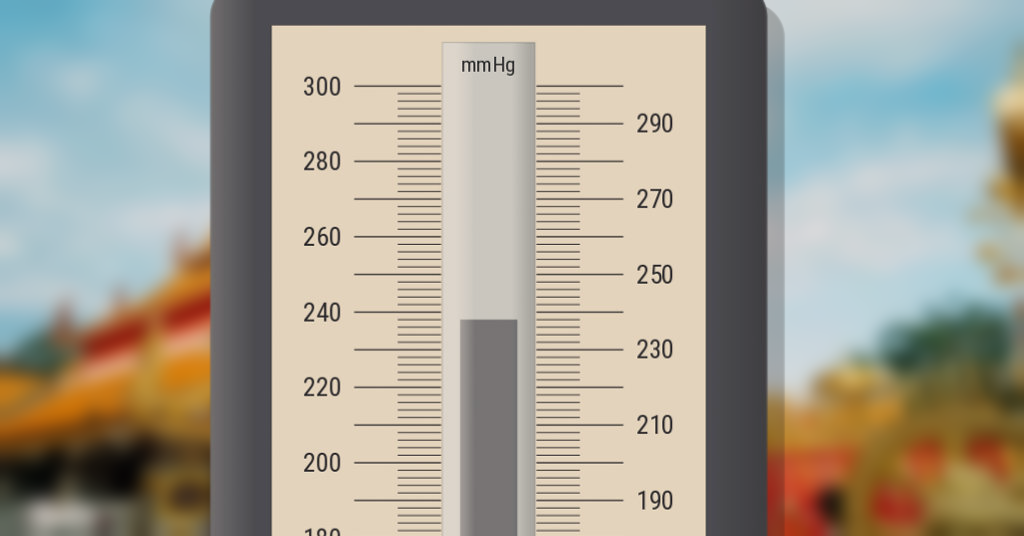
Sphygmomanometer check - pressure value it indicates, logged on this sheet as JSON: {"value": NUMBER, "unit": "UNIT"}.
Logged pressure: {"value": 238, "unit": "mmHg"}
